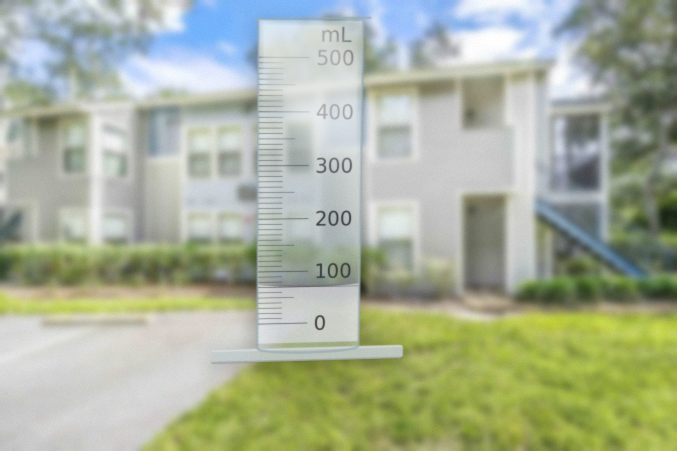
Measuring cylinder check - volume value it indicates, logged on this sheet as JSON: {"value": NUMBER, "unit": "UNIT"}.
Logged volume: {"value": 70, "unit": "mL"}
